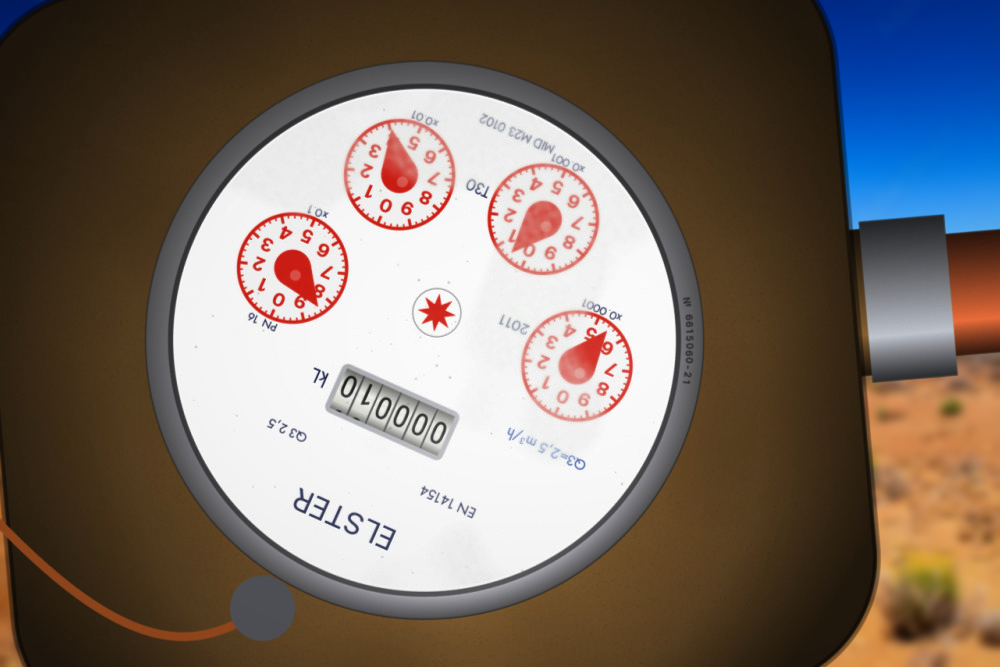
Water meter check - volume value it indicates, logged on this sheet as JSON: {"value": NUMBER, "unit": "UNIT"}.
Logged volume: {"value": 9.8405, "unit": "kL"}
